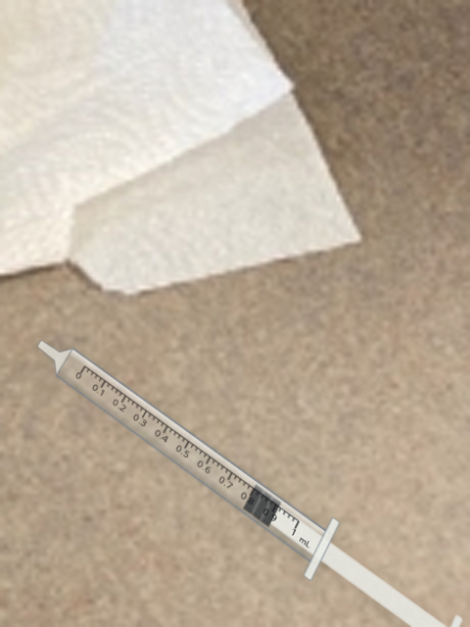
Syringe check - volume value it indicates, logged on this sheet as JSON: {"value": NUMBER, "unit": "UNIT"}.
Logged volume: {"value": 0.8, "unit": "mL"}
